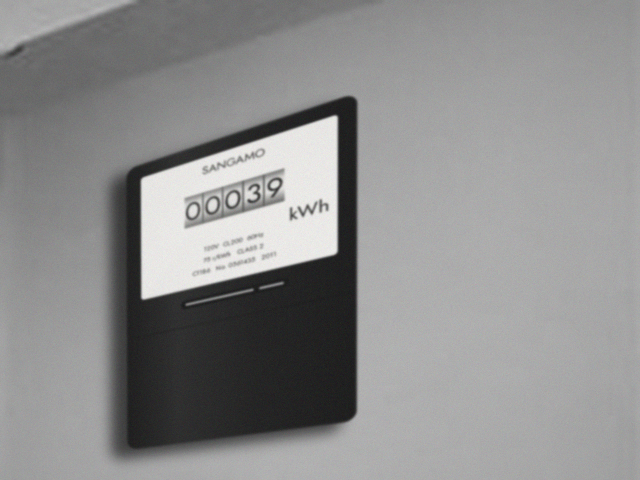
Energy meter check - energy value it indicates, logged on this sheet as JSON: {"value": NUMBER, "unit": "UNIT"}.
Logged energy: {"value": 39, "unit": "kWh"}
